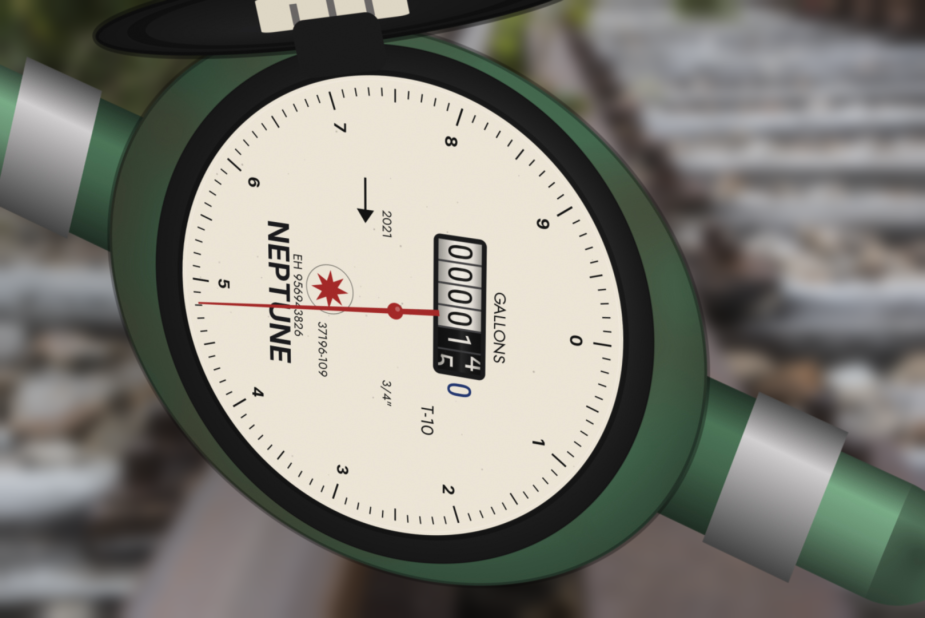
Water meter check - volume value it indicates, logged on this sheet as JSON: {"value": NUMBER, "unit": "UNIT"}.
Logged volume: {"value": 144.8, "unit": "gal"}
